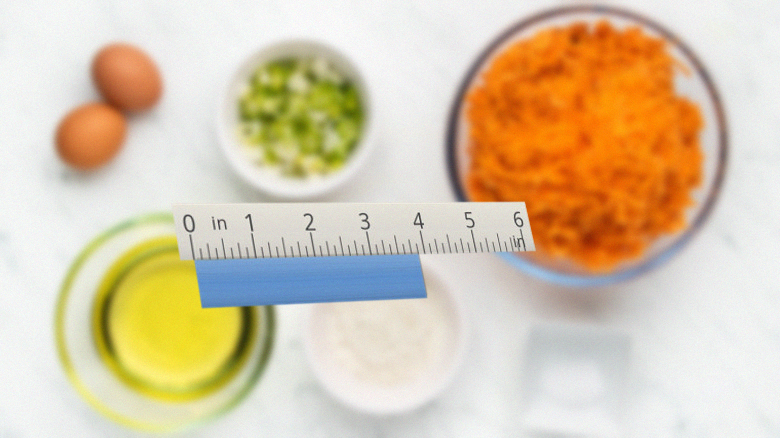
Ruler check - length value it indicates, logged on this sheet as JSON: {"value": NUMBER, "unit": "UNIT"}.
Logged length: {"value": 3.875, "unit": "in"}
